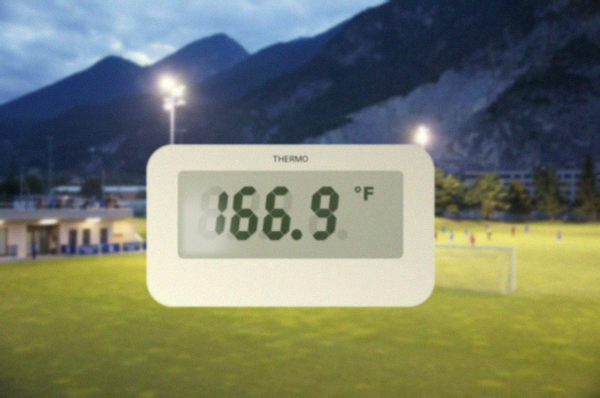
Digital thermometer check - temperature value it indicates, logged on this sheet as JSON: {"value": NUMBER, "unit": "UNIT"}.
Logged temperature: {"value": 166.9, "unit": "°F"}
